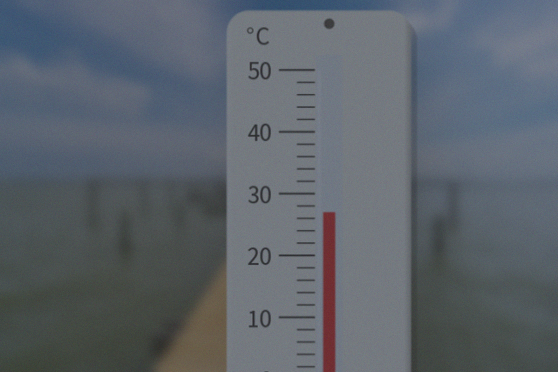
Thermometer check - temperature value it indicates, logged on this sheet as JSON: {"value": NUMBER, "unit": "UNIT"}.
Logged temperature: {"value": 27, "unit": "°C"}
